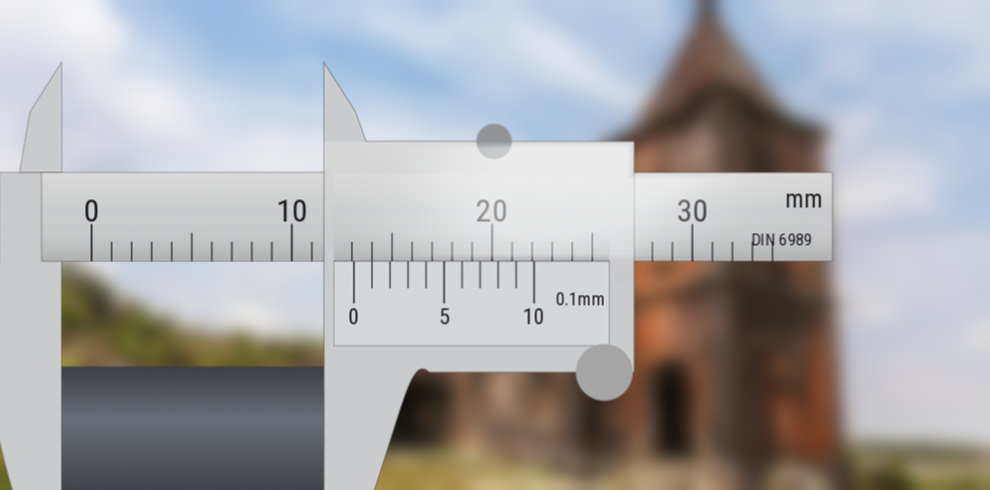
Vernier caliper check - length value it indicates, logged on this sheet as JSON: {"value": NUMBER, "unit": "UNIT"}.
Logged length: {"value": 13.1, "unit": "mm"}
